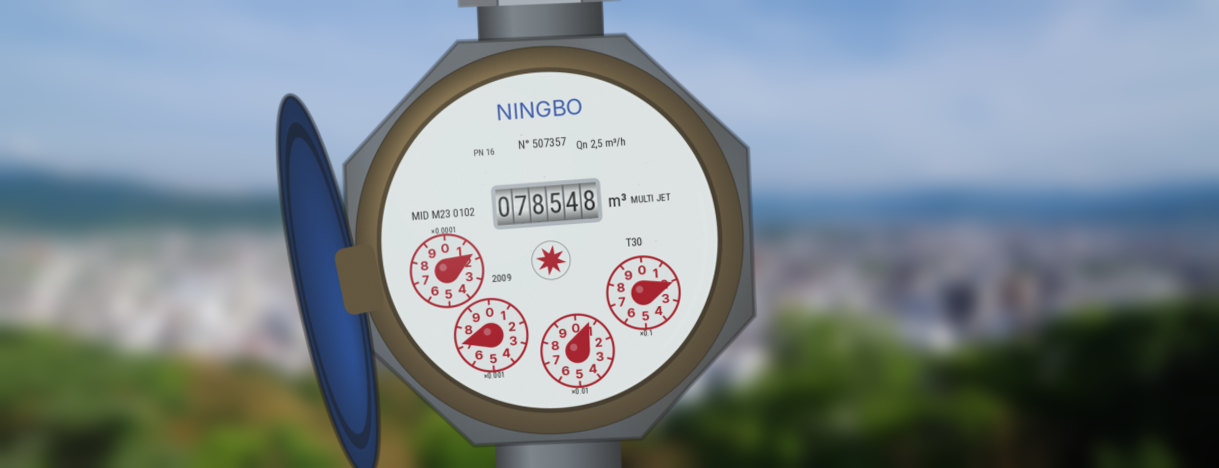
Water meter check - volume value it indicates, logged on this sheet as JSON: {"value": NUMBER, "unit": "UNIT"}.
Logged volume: {"value": 78548.2071, "unit": "m³"}
